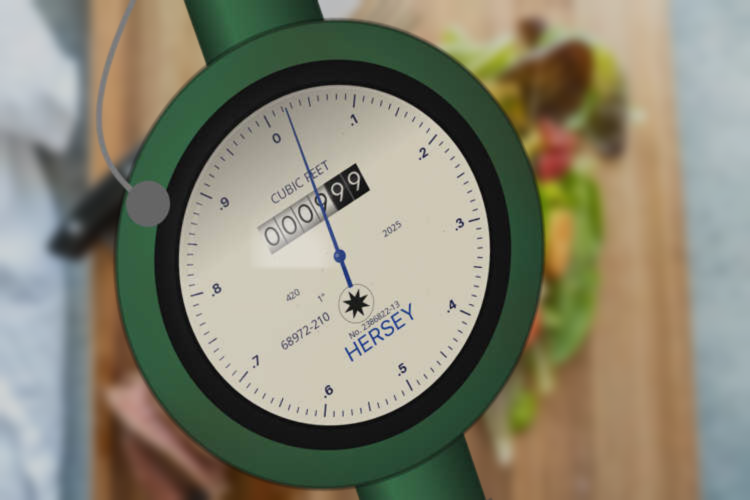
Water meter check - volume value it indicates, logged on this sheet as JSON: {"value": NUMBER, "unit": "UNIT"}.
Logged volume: {"value": 999.02, "unit": "ft³"}
